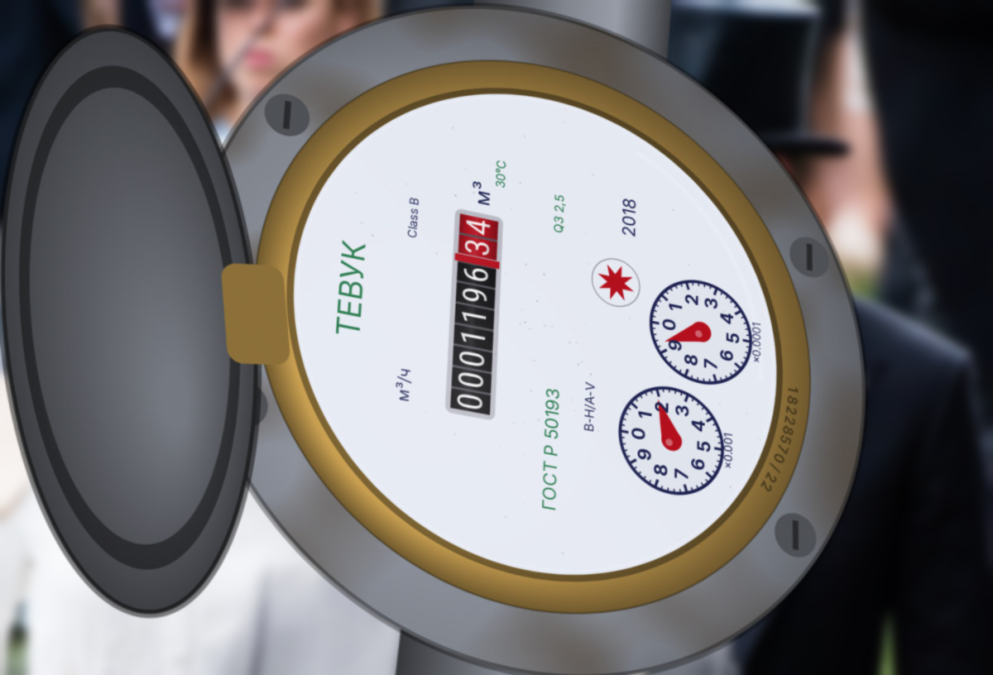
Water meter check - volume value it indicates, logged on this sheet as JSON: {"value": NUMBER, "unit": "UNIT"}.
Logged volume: {"value": 1196.3419, "unit": "m³"}
